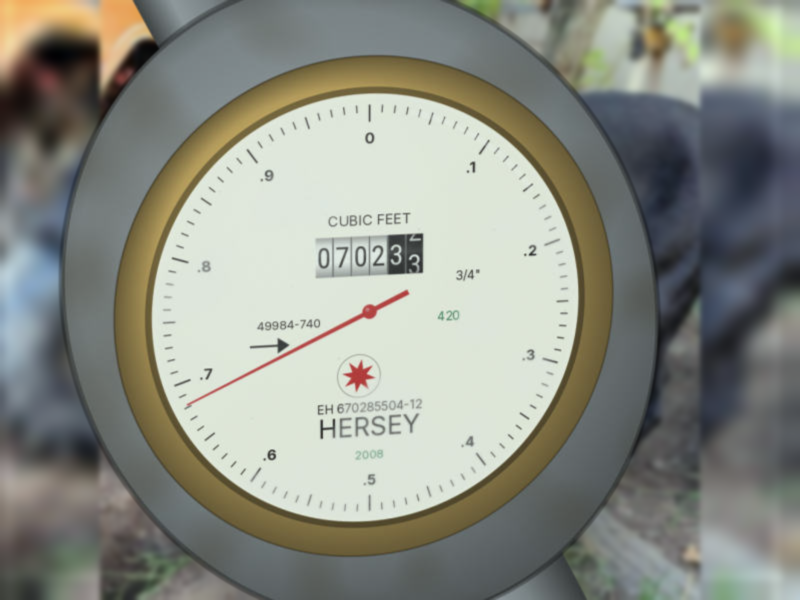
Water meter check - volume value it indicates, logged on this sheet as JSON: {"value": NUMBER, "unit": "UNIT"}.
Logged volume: {"value": 70232.68, "unit": "ft³"}
